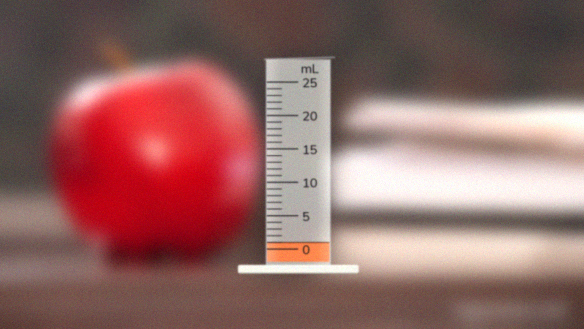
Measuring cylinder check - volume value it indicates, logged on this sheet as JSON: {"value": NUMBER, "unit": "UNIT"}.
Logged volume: {"value": 1, "unit": "mL"}
